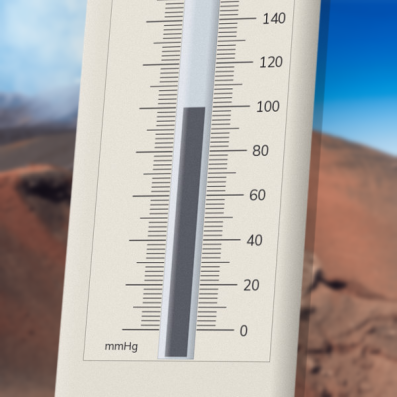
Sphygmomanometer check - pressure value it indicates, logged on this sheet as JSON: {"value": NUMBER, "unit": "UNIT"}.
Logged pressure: {"value": 100, "unit": "mmHg"}
